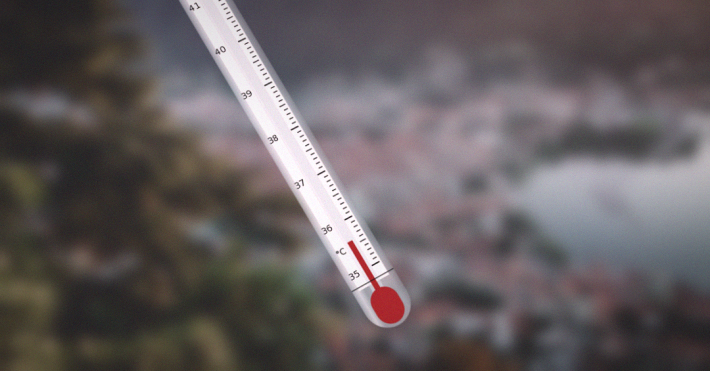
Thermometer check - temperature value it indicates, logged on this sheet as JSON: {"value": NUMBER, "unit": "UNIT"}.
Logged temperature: {"value": 35.6, "unit": "°C"}
